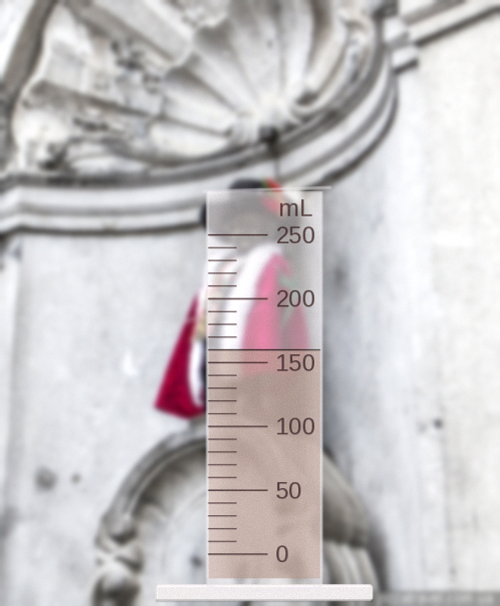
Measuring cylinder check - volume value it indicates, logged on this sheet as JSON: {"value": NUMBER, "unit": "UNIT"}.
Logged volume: {"value": 160, "unit": "mL"}
